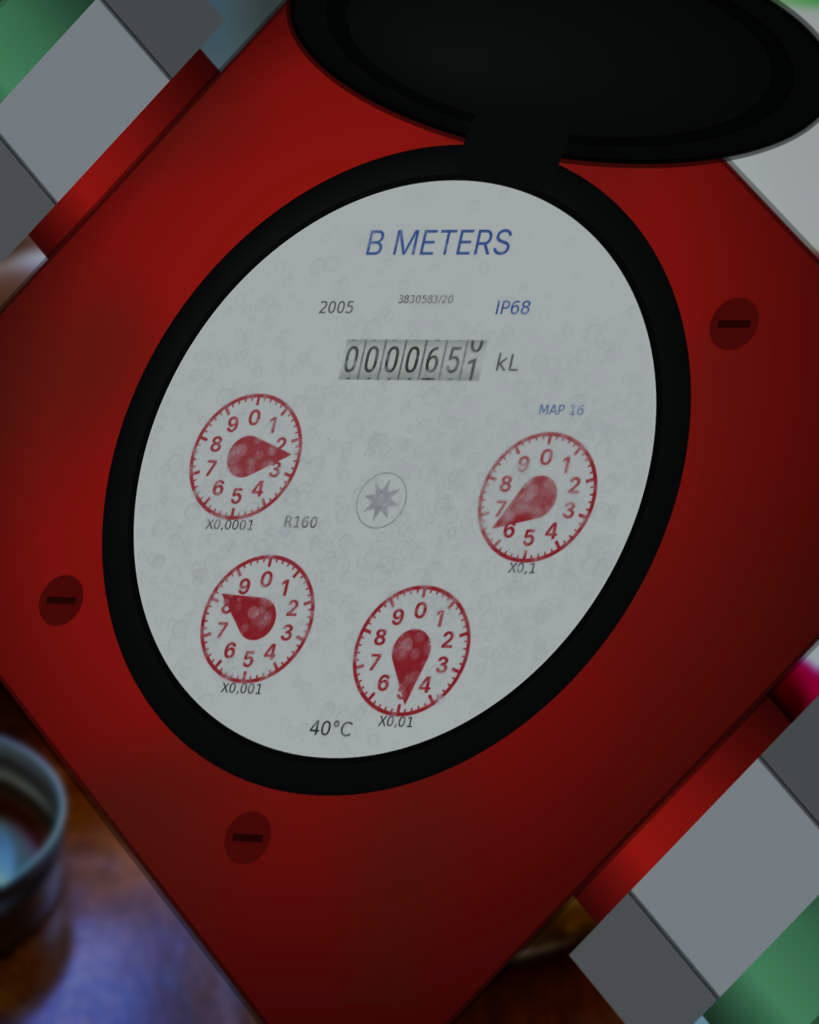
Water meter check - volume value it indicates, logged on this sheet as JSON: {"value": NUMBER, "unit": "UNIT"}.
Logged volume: {"value": 650.6482, "unit": "kL"}
